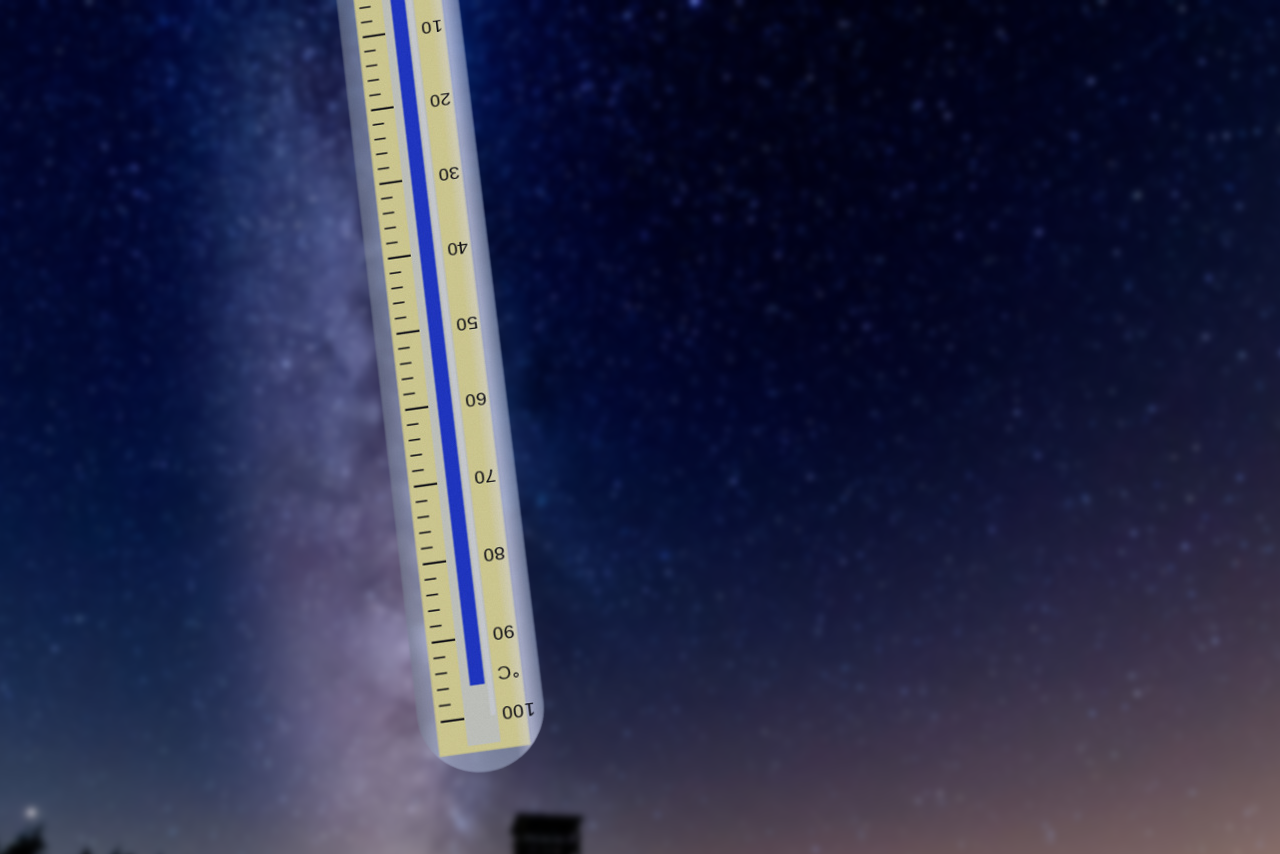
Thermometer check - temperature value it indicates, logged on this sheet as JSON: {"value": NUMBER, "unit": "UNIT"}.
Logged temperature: {"value": 96, "unit": "°C"}
